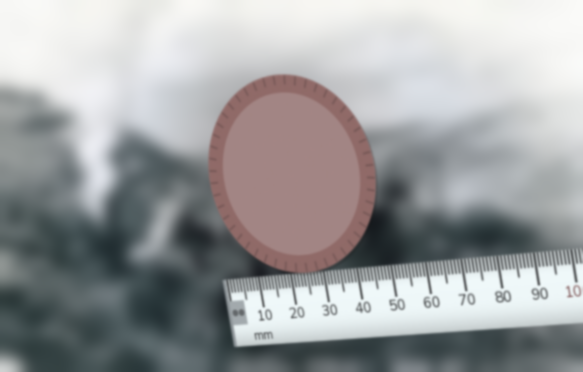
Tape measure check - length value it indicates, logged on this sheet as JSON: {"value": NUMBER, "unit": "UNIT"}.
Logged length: {"value": 50, "unit": "mm"}
